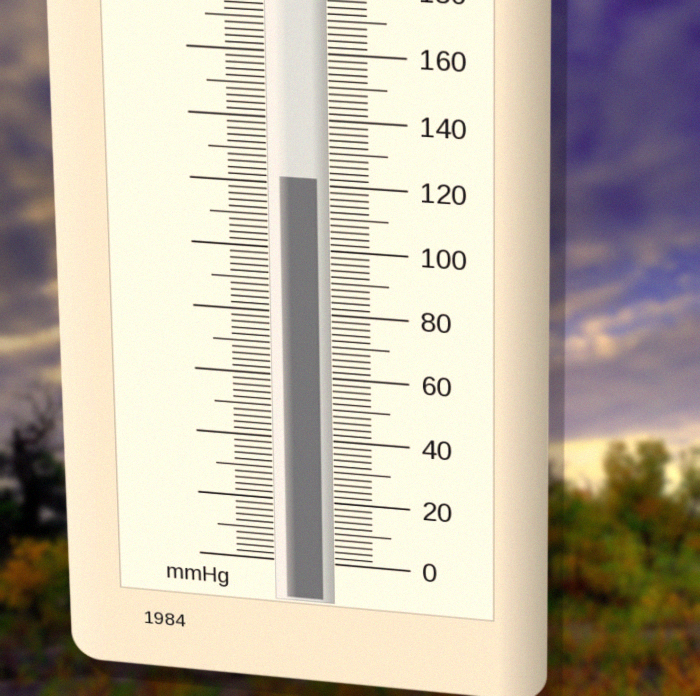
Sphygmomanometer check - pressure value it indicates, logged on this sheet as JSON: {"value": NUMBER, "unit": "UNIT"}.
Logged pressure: {"value": 122, "unit": "mmHg"}
